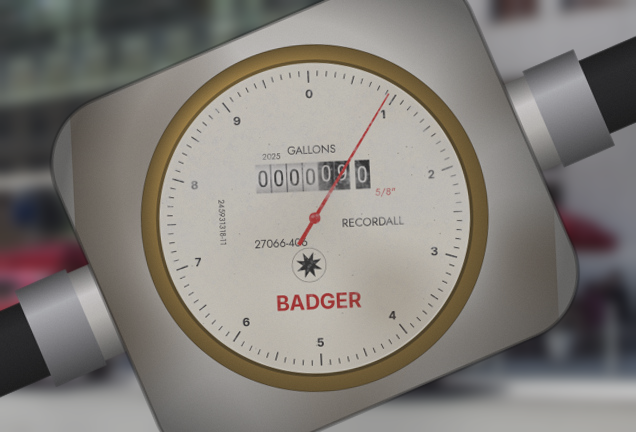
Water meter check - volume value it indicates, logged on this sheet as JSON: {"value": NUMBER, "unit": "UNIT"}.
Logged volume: {"value": 90.9, "unit": "gal"}
